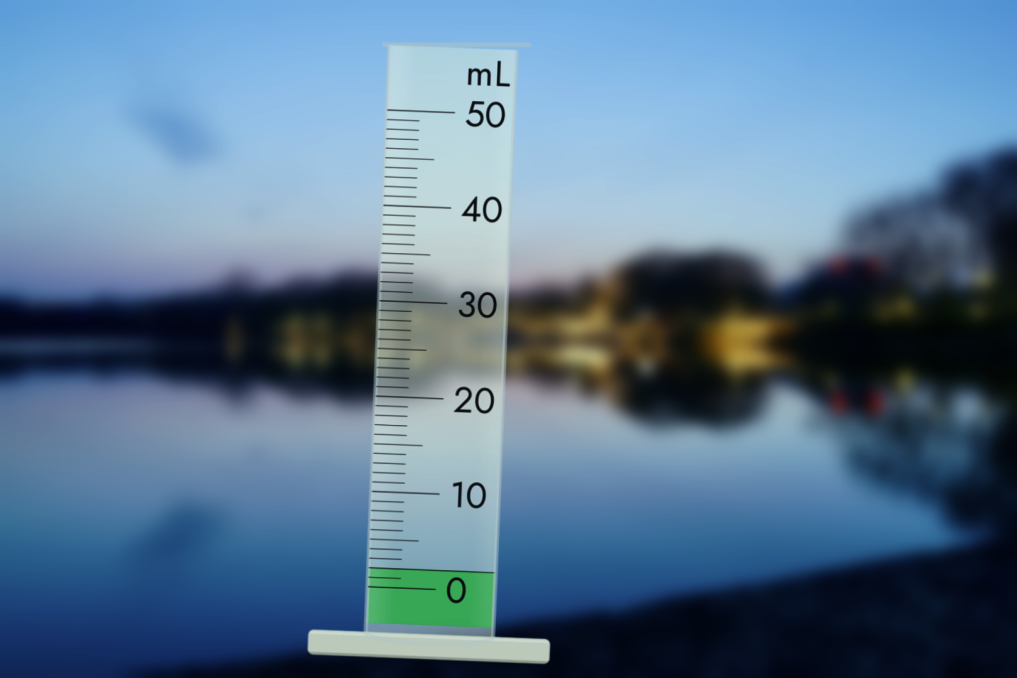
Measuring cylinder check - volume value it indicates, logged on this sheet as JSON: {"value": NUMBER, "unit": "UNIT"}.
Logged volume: {"value": 2, "unit": "mL"}
